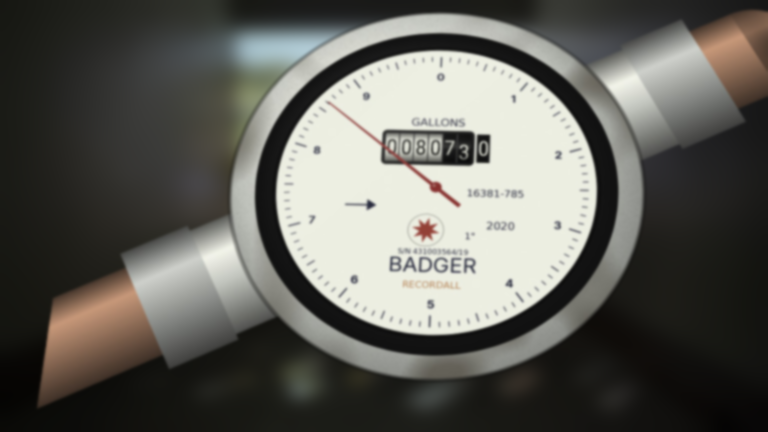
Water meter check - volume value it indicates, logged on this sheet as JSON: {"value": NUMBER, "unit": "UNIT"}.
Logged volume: {"value": 80728.6, "unit": "gal"}
